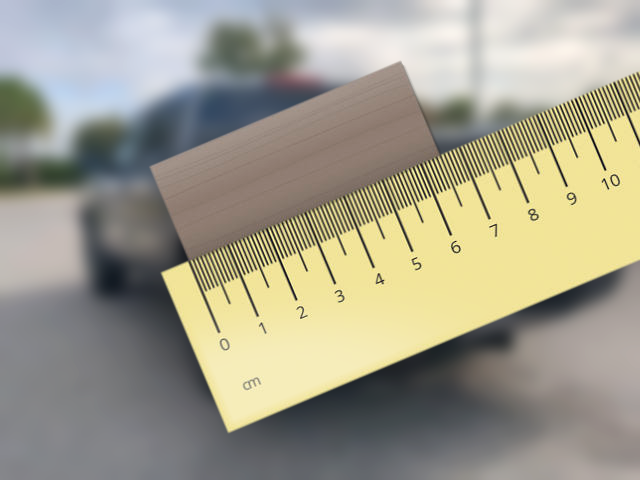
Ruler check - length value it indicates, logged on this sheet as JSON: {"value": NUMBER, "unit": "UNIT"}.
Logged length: {"value": 6.5, "unit": "cm"}
